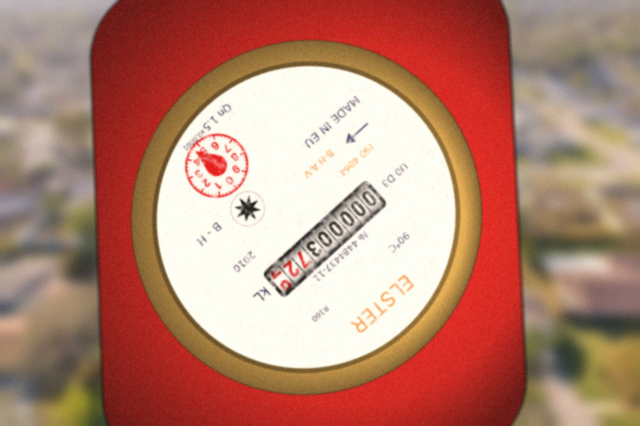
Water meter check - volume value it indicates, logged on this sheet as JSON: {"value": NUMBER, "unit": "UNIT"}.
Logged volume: {"value": 3.7264, "unit": "kL"}
